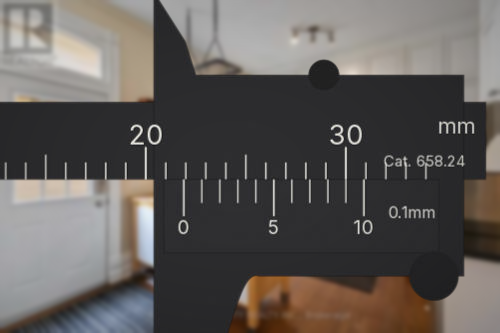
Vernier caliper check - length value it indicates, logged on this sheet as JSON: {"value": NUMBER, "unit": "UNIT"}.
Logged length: {"value": 21.9, "unit": "mm"}
